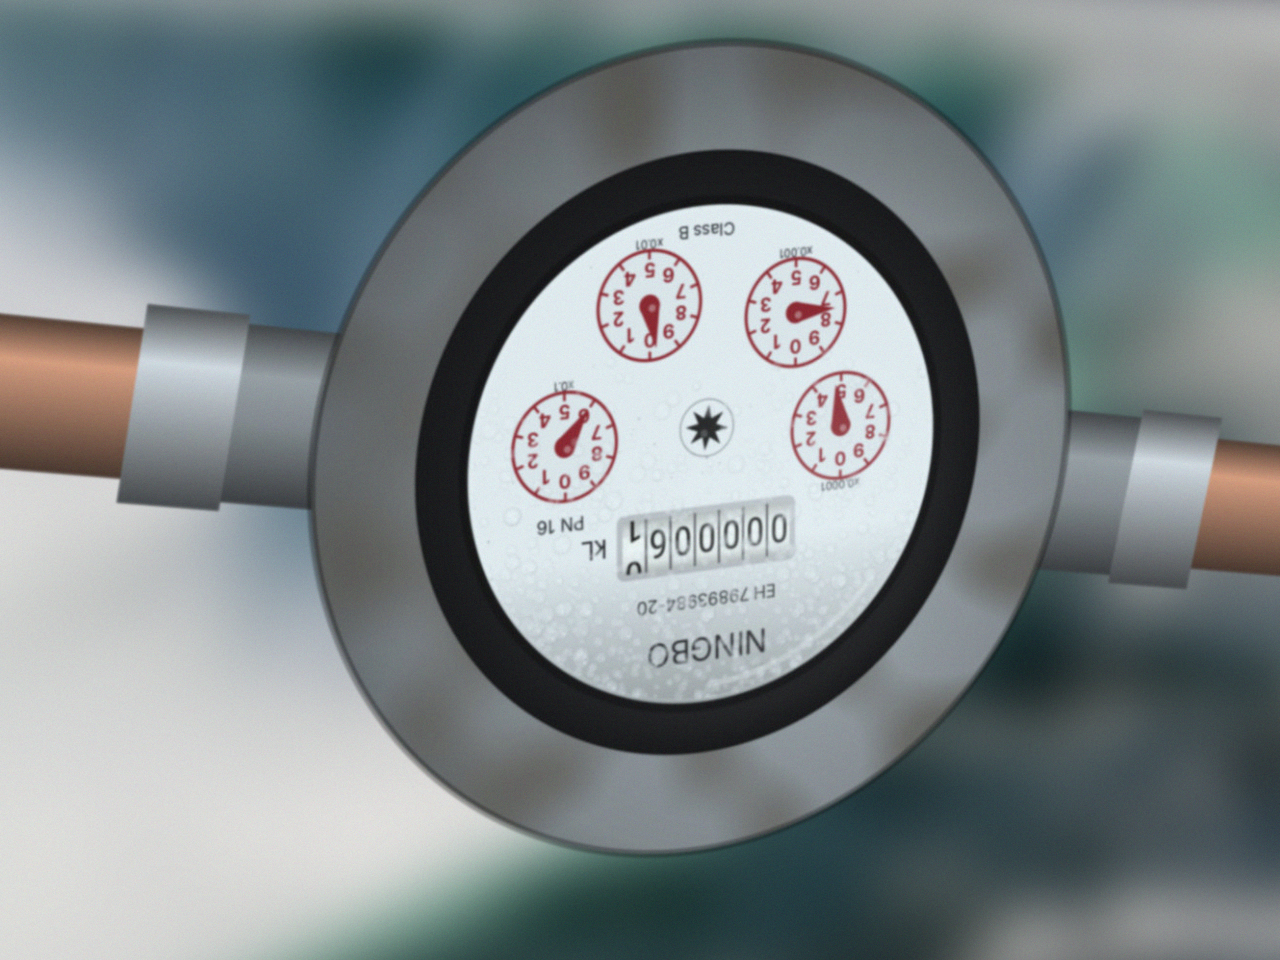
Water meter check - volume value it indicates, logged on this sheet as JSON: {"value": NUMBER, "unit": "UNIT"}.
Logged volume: {"value": 60.5974, "unit": "kL"}
